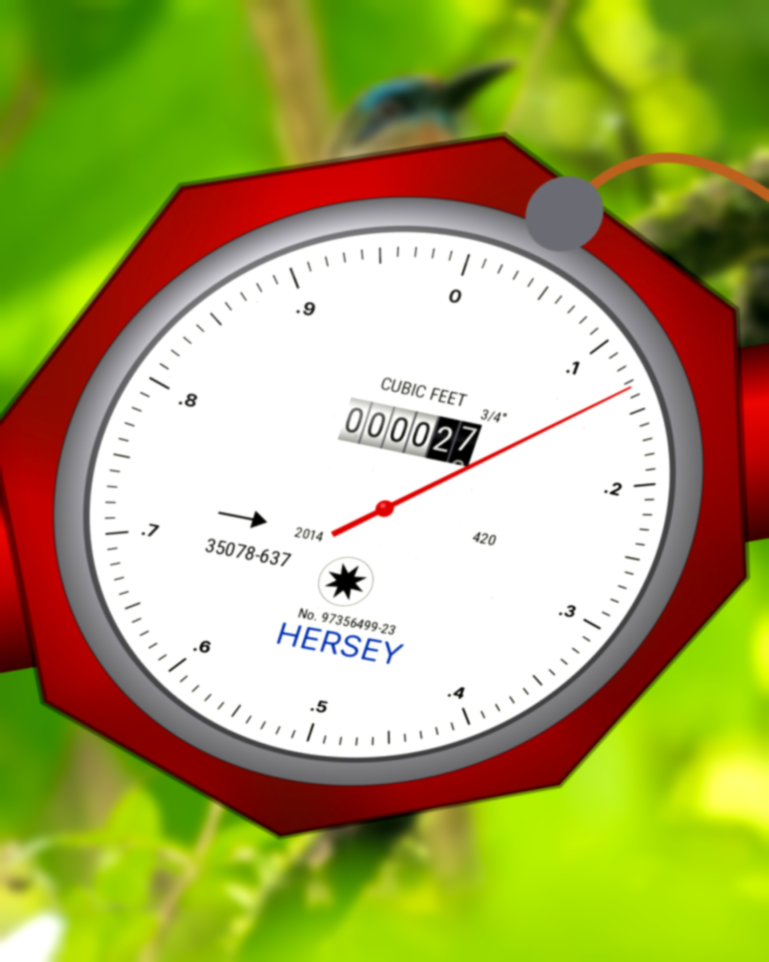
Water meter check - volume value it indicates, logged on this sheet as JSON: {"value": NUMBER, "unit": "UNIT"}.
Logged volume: {"value": 27.13, "unit": "ft³"}
